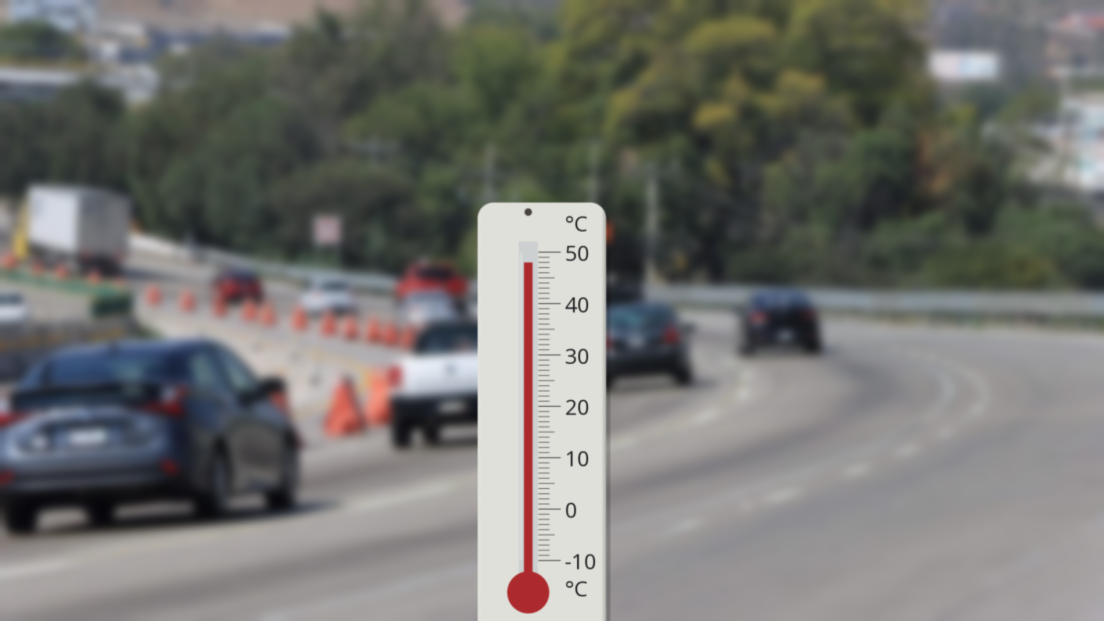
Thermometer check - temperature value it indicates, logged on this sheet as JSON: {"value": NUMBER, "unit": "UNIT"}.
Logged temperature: {"value": 48, "unit": "°C"}
